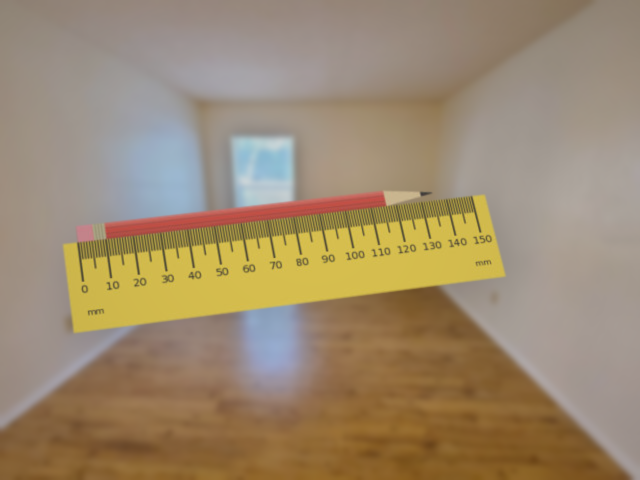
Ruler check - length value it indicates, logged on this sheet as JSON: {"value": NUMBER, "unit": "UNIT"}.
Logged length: {"value": 135, "unit": "mm"}
